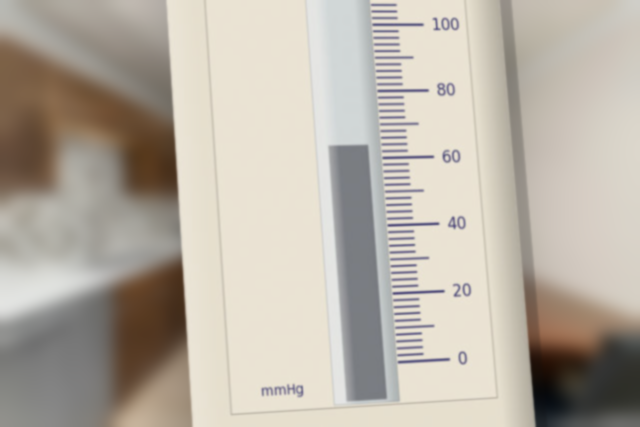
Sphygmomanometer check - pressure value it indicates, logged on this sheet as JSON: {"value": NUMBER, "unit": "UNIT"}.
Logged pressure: {"value": 64, "unit": "mmHg"}
